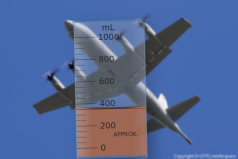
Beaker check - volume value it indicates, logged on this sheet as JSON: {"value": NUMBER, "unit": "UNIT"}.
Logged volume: {"value": 350, "unit": "mL"}
